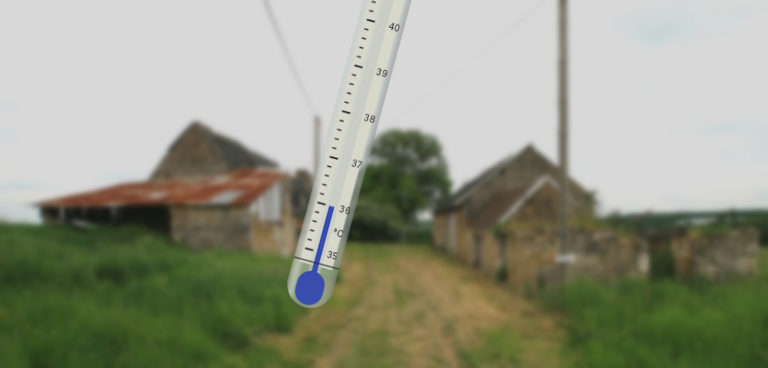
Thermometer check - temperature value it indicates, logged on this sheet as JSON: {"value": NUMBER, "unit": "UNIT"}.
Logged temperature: {"value": 36, "unit": "°C"}
